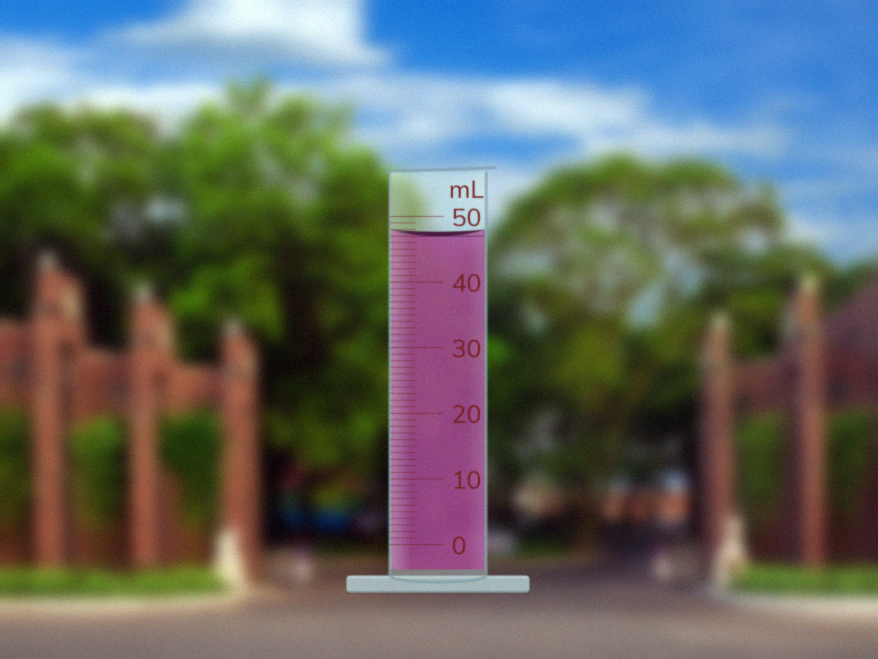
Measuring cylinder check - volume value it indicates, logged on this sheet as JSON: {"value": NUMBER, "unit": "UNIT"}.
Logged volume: {"value": 47, "unit": "mL"}
